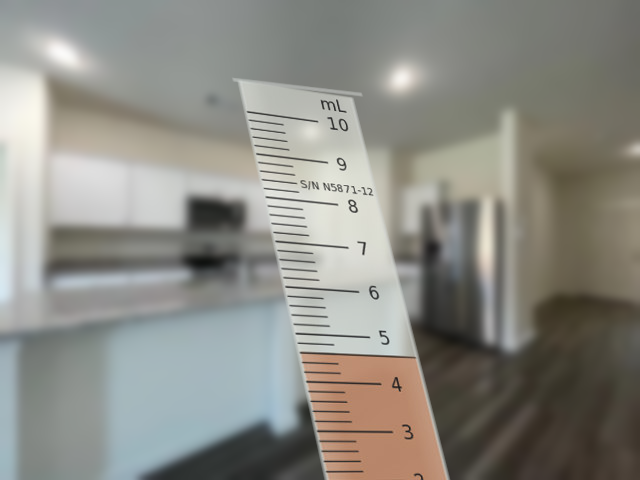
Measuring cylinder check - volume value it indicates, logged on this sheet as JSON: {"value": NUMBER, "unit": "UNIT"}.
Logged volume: {"value": 4.6, "unit": "mL"}
